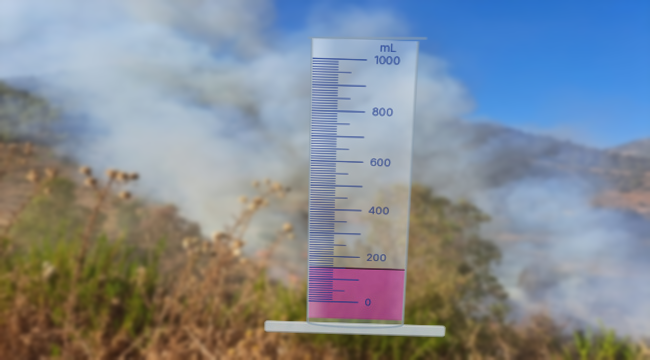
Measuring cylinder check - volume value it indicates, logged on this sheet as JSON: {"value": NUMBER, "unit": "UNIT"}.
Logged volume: {"value": 150, "unit": "mL"}
